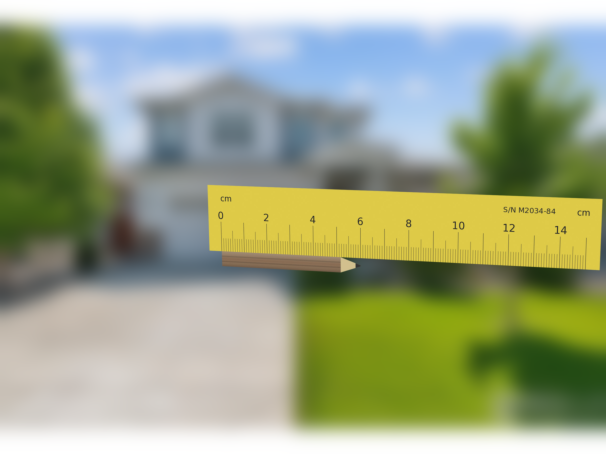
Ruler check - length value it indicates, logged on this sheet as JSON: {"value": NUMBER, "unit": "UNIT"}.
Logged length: {"value": 6, "unit": "cm"}
